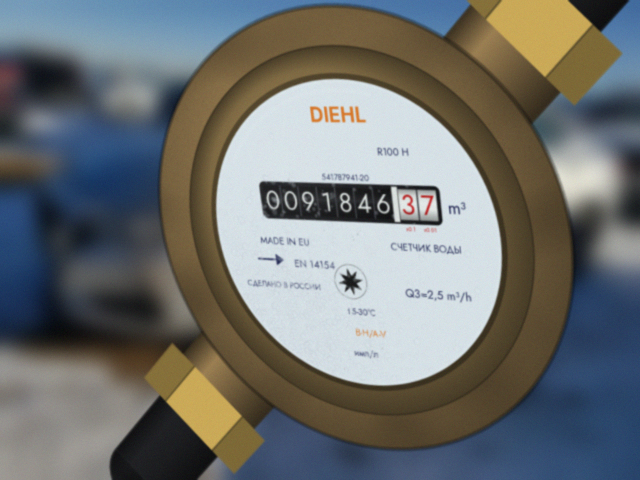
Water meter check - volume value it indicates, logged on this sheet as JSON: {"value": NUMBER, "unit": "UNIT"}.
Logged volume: {"value": 91846.37, "unit": "m³"}
